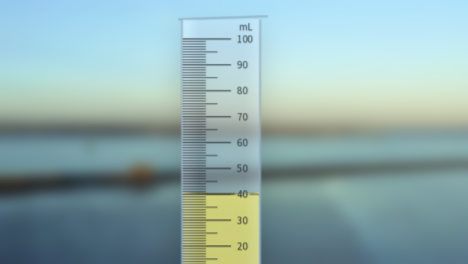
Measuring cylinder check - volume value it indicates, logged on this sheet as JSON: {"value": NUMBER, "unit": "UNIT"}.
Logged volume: {"value": 40, "unit": "mL"}
